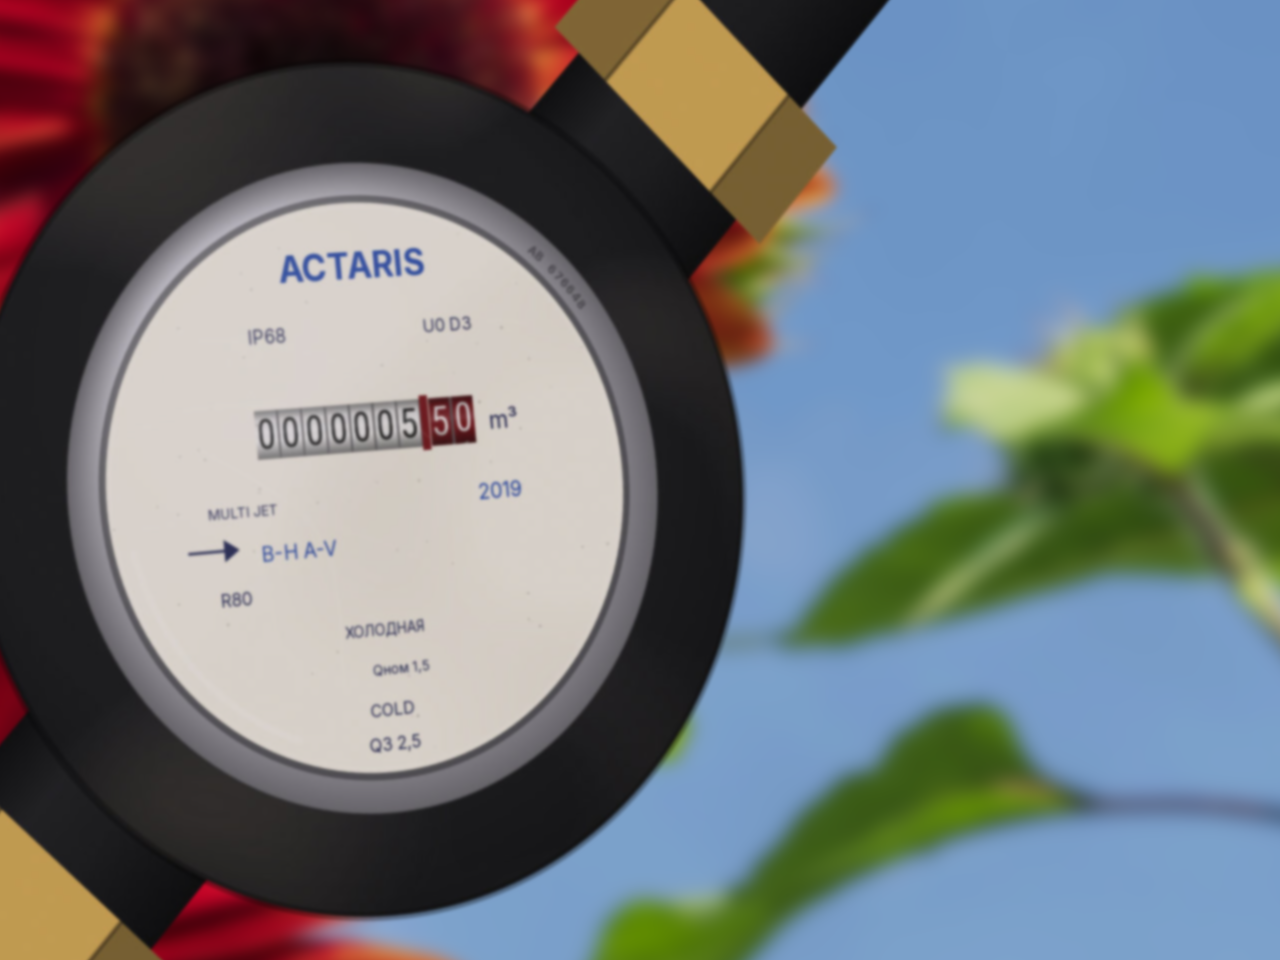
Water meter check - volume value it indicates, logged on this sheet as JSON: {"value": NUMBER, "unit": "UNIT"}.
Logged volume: {"value": 5.50, "unit": "m³"}
